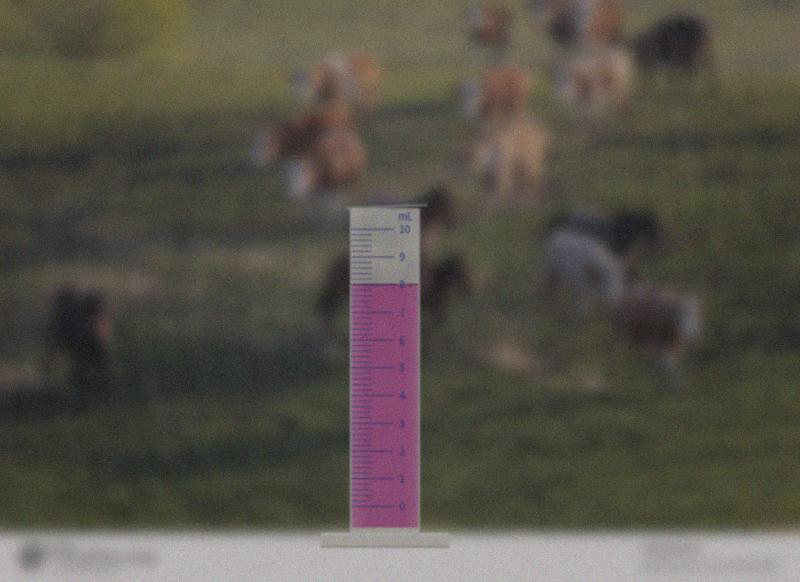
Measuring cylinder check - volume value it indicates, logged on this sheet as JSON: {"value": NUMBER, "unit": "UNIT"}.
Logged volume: {"value": 8, "unit": "mL"}
